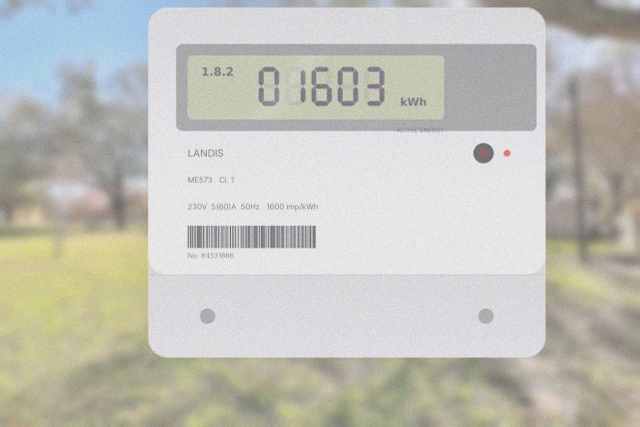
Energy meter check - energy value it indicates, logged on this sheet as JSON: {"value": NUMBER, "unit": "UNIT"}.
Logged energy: {"value": 1603, "unit": "kWh"}
